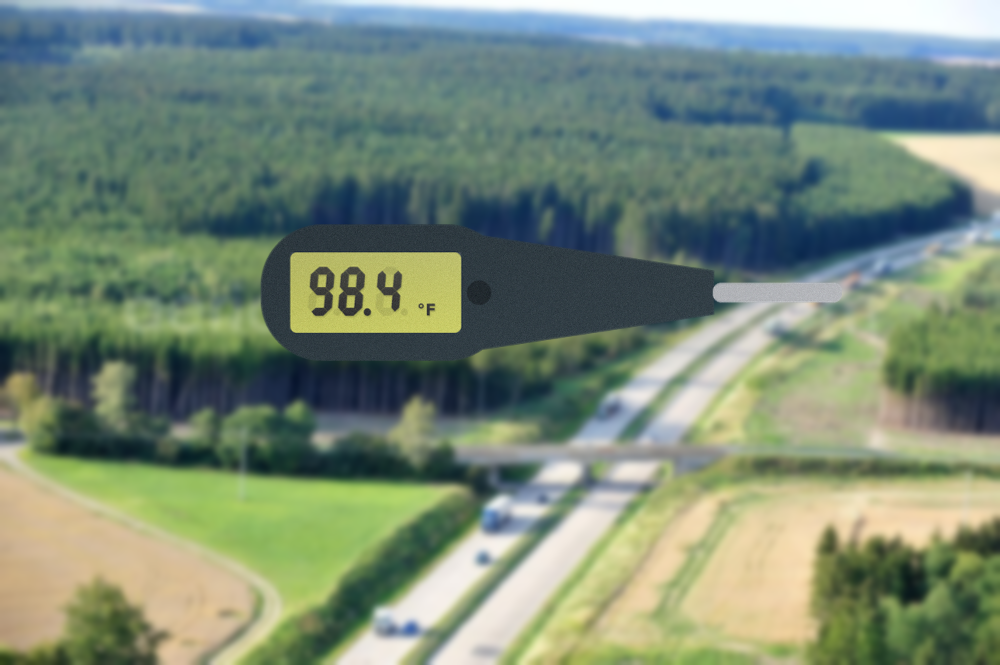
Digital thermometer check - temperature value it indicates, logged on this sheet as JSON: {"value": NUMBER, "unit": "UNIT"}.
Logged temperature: {"value": 98.4, "unit": "°F"}
